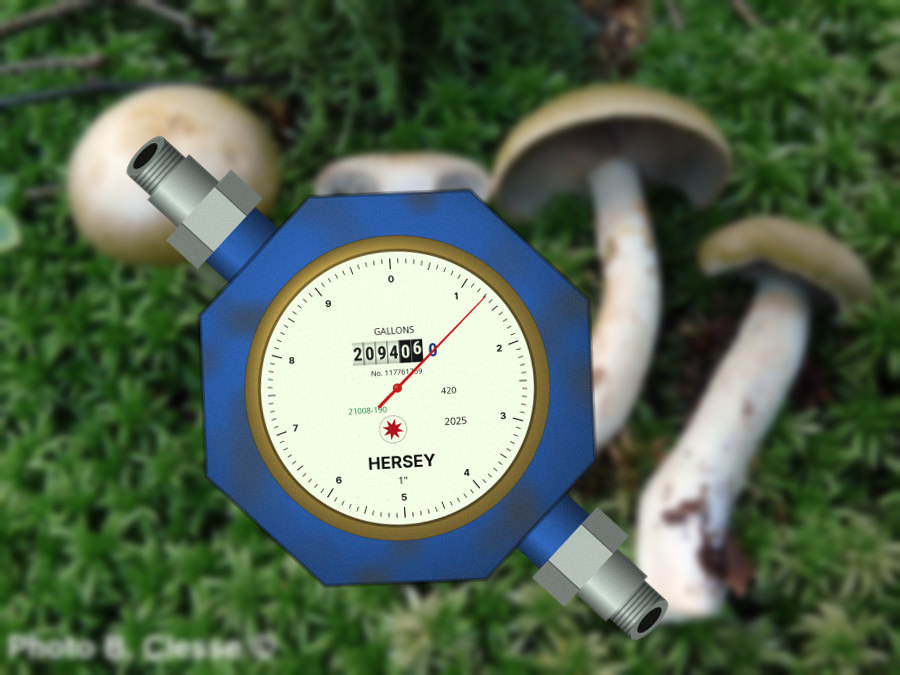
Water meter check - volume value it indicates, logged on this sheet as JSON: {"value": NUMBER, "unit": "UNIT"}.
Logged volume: {"value": 2094061.3, "unit": "gal"}
